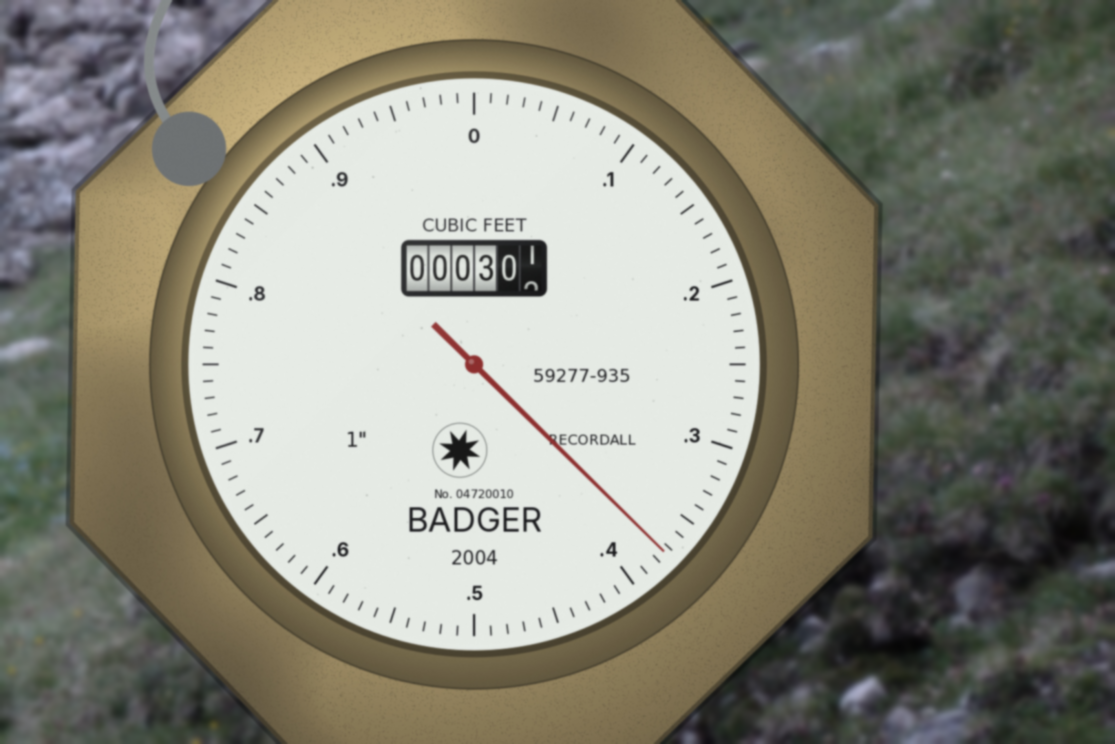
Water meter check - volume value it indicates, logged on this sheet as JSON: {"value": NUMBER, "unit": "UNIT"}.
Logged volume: {"value": 301.37, "unit": "ft³"}
